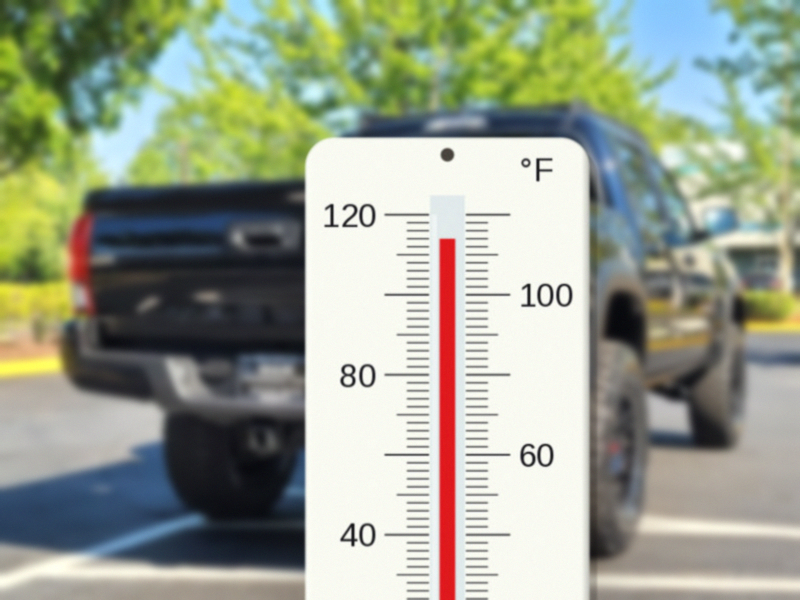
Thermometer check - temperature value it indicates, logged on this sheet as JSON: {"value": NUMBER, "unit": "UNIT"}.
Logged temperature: {"value": 114, "unit": "°F"}
